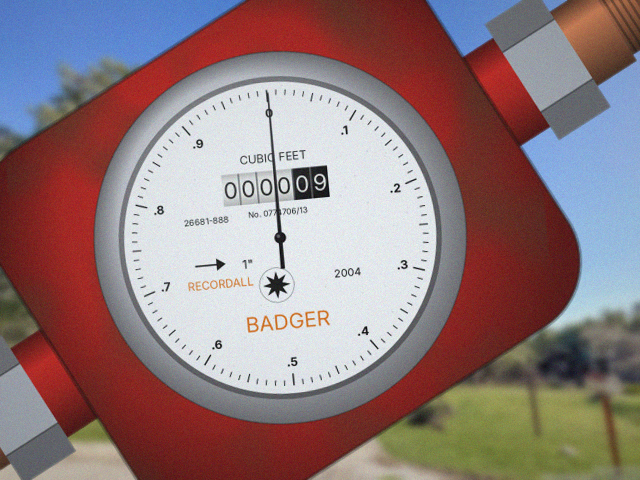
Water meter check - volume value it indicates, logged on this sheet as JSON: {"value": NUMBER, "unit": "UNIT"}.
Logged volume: {"value": 9.00, "unit": "ft³"}
